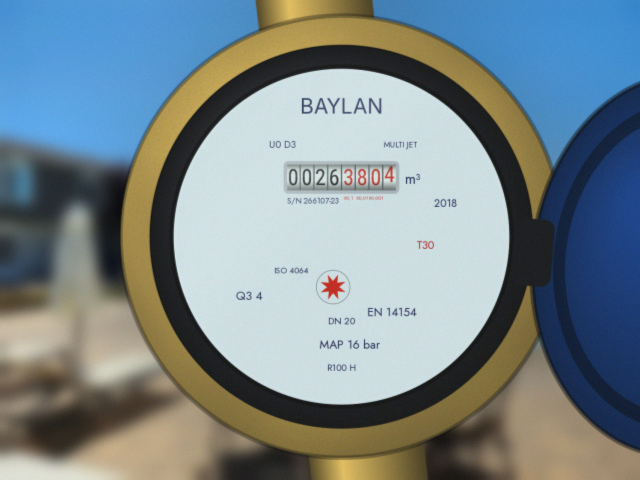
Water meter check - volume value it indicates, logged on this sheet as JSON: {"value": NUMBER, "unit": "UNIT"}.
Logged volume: {"value": 26.3804, "unit": "m³"}
